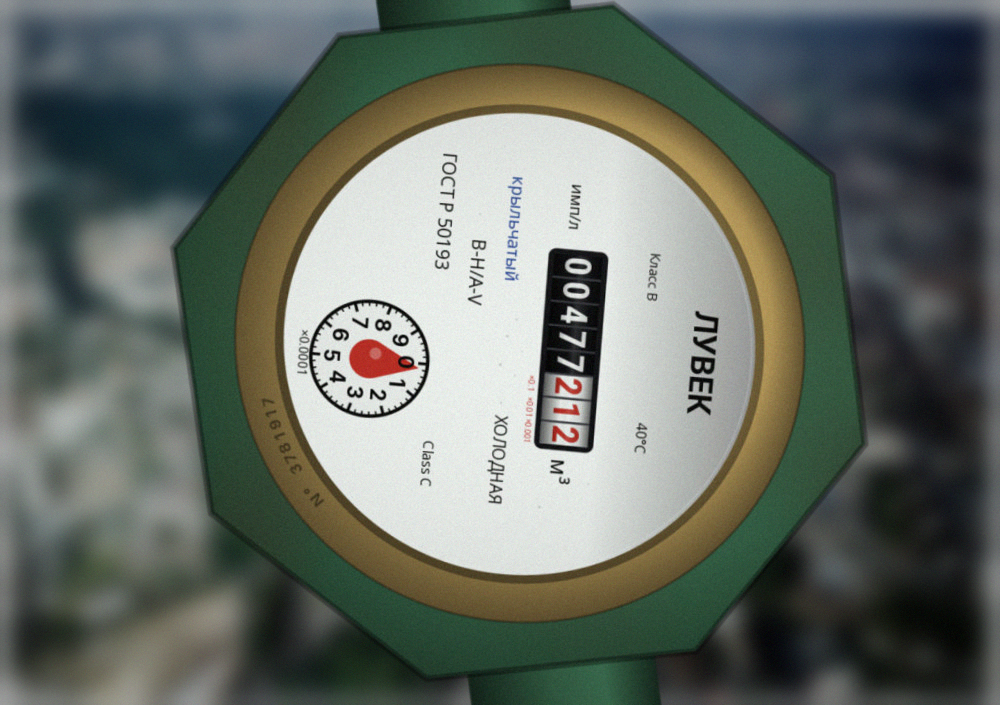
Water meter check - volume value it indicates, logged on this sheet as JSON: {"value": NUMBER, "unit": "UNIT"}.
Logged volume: {"value": 477.2120, "unit": "m³"}
